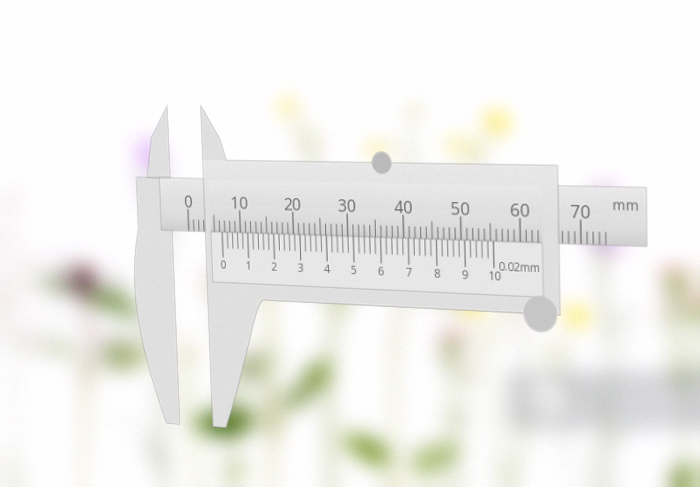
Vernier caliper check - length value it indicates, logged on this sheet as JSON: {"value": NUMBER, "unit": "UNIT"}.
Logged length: {"value": 6.5, "unit": "mm"}
